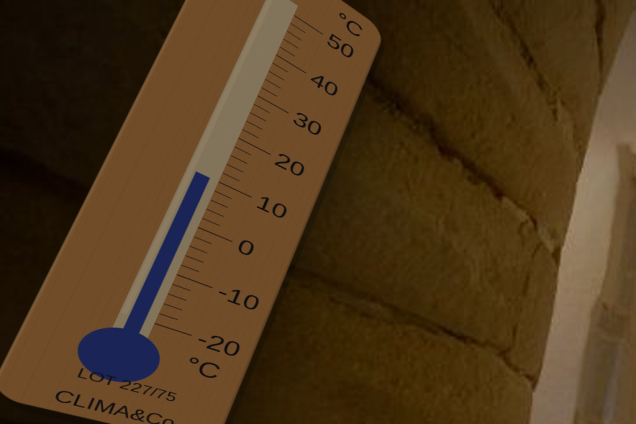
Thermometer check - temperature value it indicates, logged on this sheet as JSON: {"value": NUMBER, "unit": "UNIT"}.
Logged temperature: {"value": 10, "unit": "°C"}
